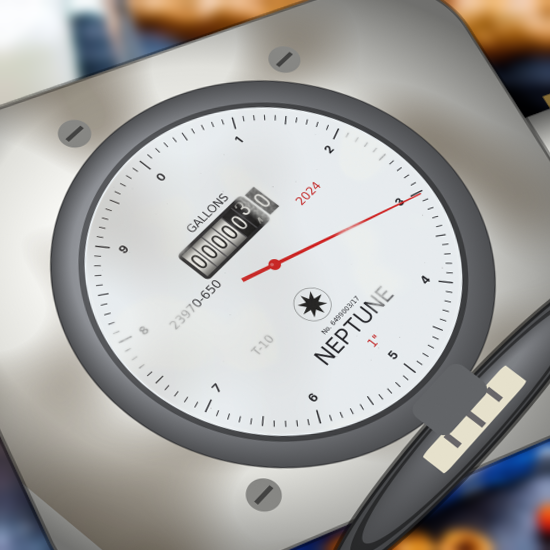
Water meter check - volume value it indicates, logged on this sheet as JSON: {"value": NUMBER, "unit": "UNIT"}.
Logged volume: {"value": 33.0, "unit": "gal"}
